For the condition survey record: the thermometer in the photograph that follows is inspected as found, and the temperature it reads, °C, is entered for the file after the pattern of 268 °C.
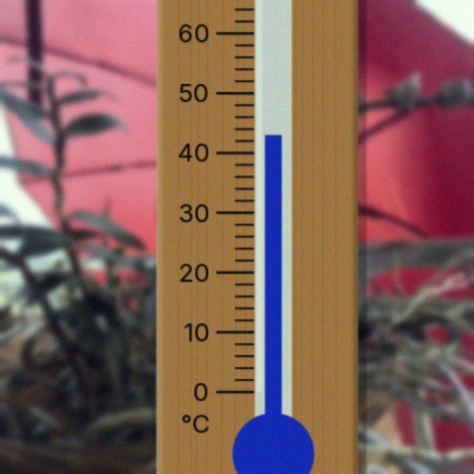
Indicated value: 43 °C
